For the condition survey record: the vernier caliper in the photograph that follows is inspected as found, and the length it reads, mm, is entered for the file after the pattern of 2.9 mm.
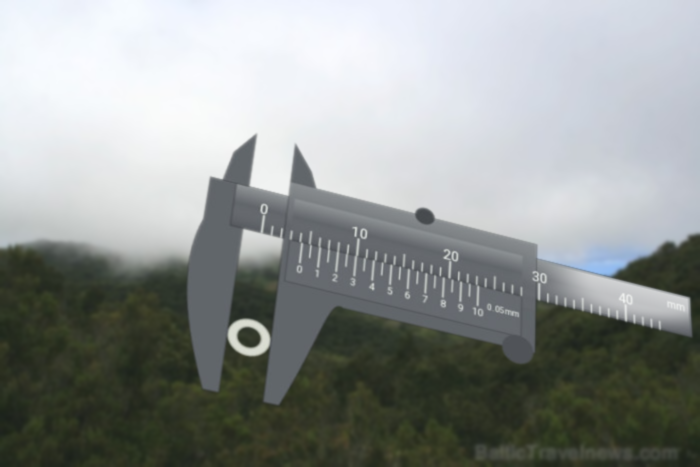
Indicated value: 4.2 mm
